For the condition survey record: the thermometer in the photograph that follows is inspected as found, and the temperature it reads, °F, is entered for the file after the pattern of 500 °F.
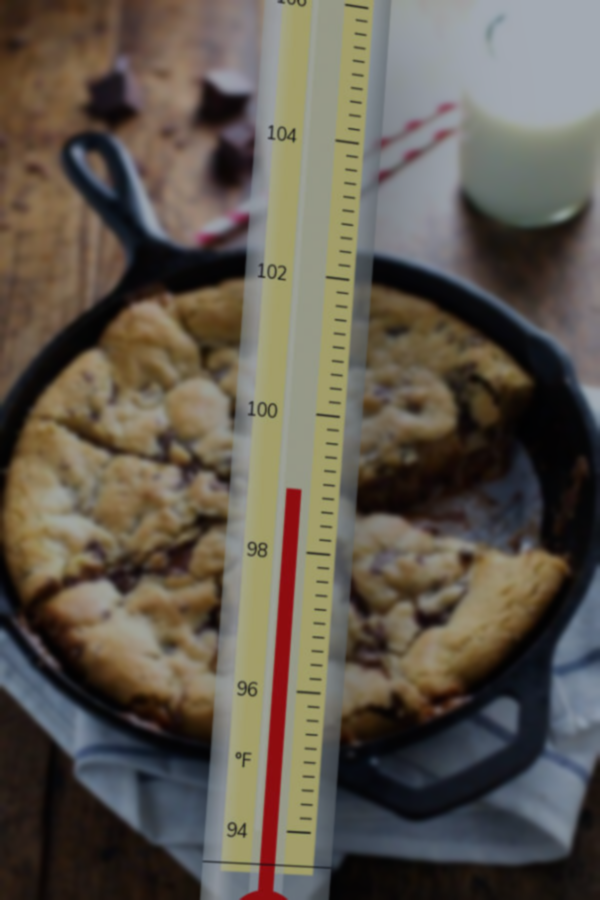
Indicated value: 98.9 °F
